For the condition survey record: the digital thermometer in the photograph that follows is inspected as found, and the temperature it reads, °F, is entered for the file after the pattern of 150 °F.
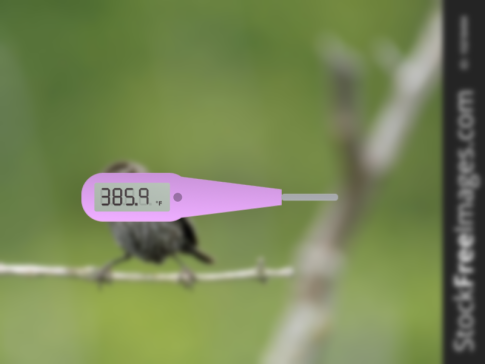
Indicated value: 385.9 °F
